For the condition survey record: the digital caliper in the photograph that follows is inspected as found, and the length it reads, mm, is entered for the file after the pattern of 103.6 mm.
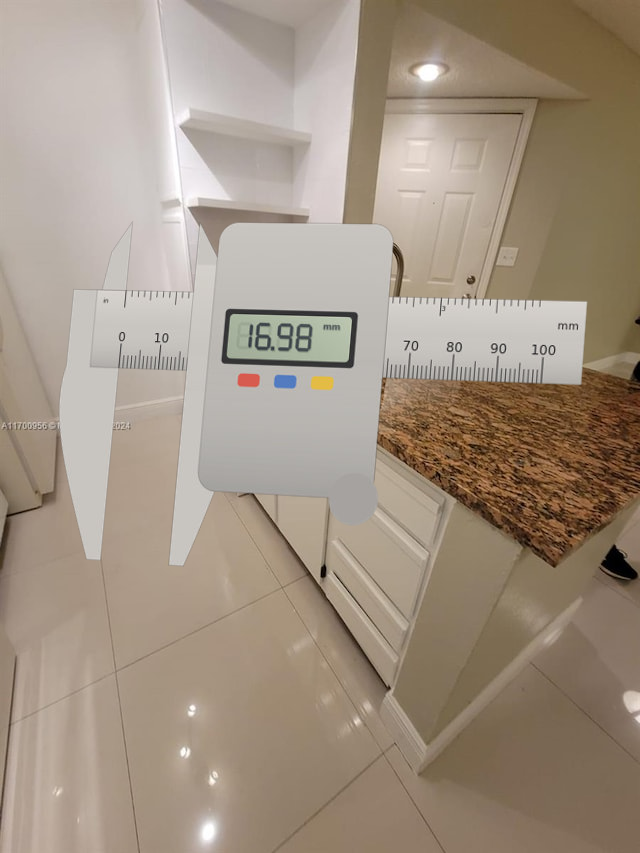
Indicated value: 16.98 mm
